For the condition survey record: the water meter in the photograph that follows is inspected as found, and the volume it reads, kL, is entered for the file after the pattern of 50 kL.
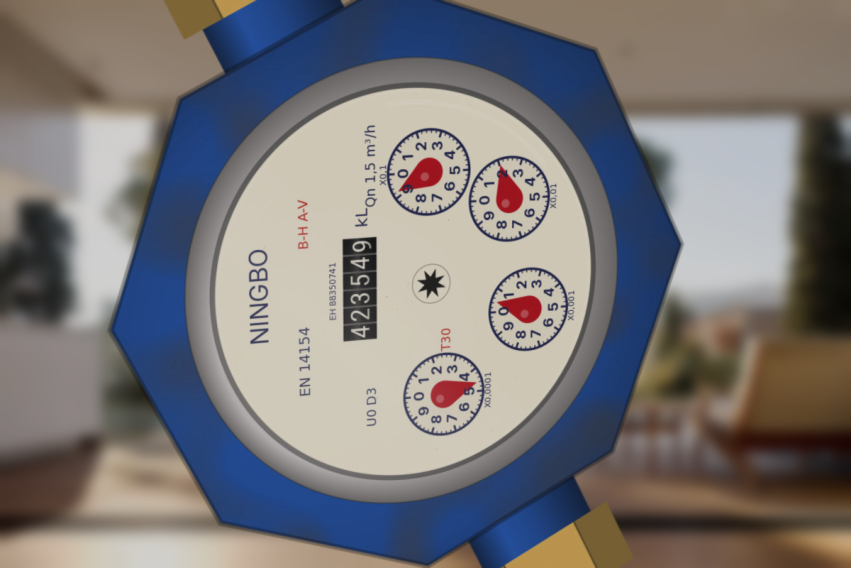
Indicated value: 423548.9204 kL
